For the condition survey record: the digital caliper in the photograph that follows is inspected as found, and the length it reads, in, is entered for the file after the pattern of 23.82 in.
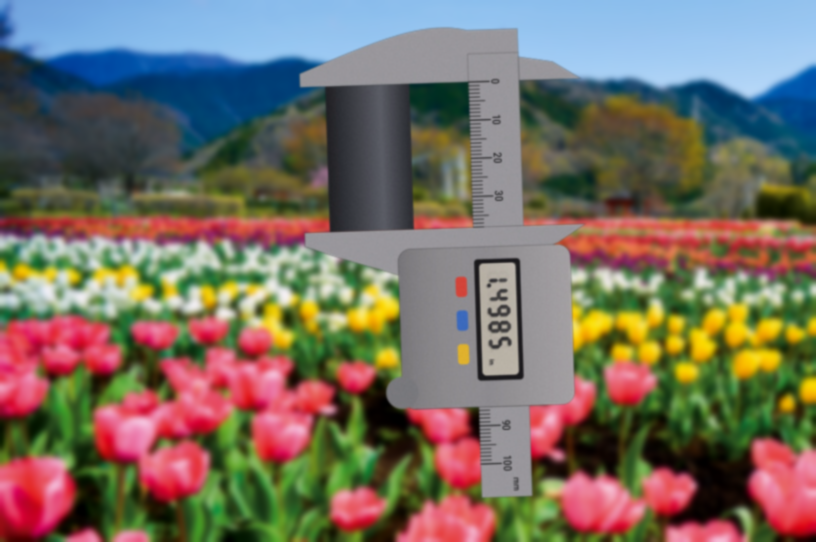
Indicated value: 1.4985 in
